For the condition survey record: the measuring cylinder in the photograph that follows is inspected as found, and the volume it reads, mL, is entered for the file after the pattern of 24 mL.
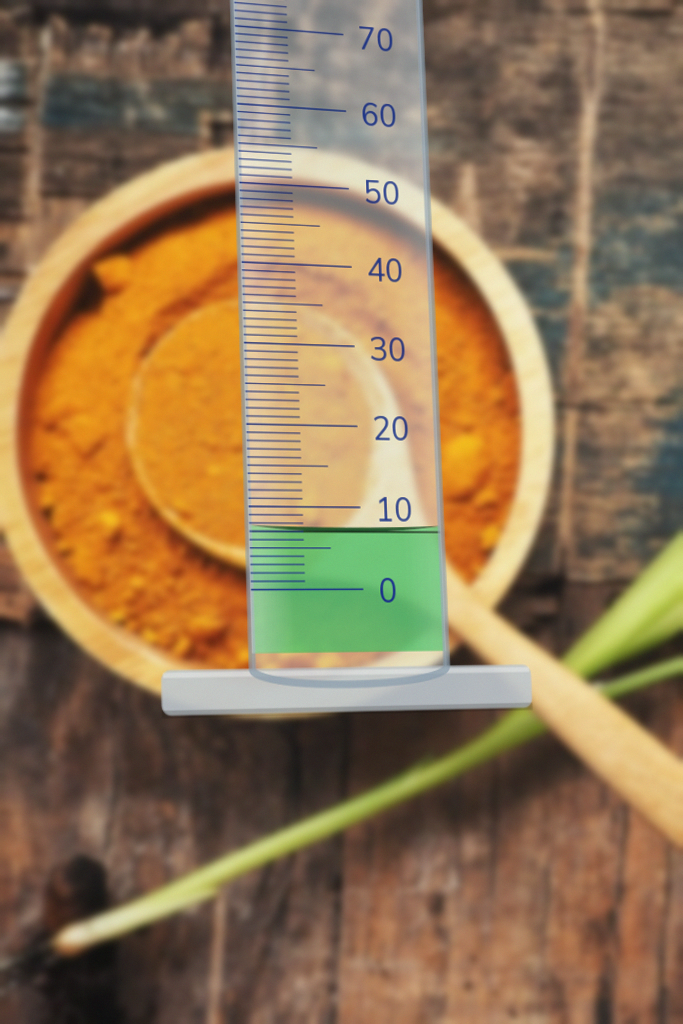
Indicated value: 7 mL
